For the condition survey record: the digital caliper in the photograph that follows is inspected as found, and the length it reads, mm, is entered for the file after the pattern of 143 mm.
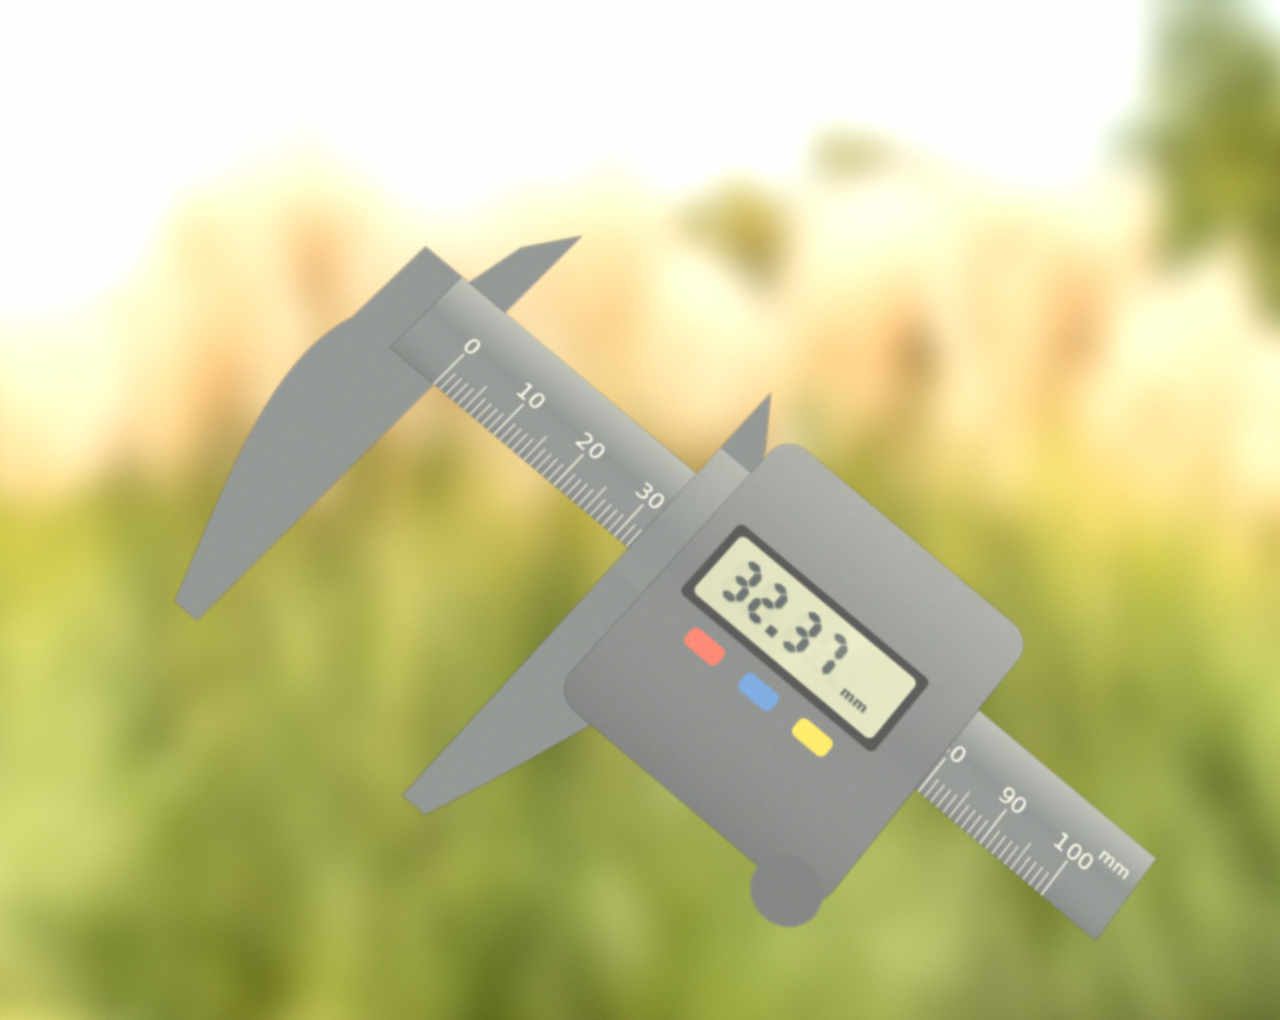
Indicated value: 32.37 mm
